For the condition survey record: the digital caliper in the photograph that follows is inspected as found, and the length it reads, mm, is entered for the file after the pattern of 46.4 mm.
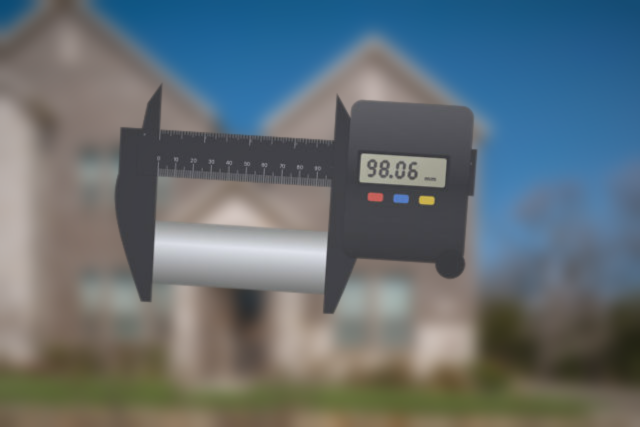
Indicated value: 98.06 mm
